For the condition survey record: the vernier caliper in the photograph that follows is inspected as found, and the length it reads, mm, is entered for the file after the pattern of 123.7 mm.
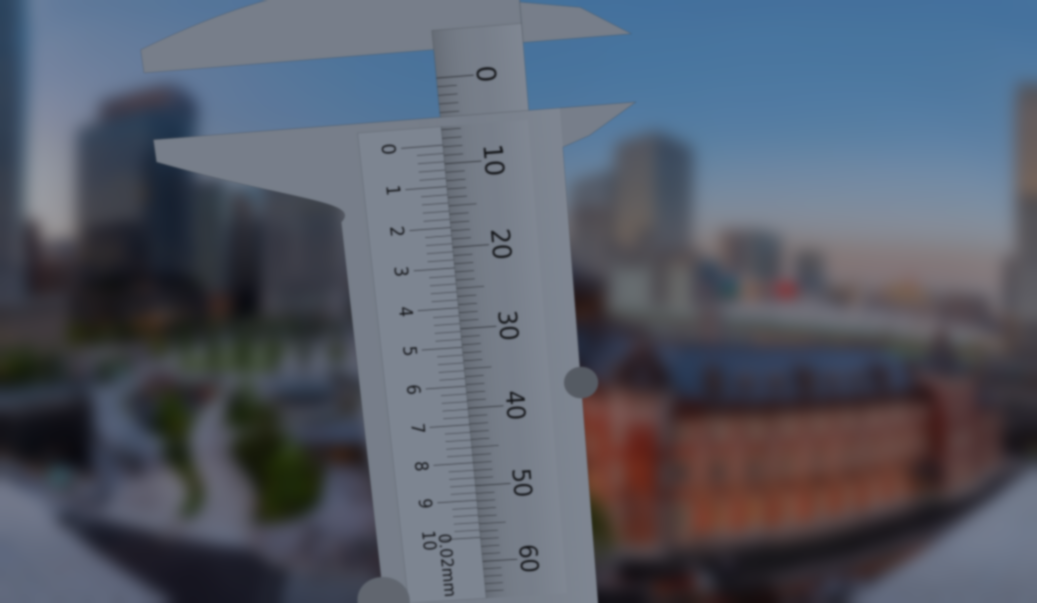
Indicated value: 7.8 mm
